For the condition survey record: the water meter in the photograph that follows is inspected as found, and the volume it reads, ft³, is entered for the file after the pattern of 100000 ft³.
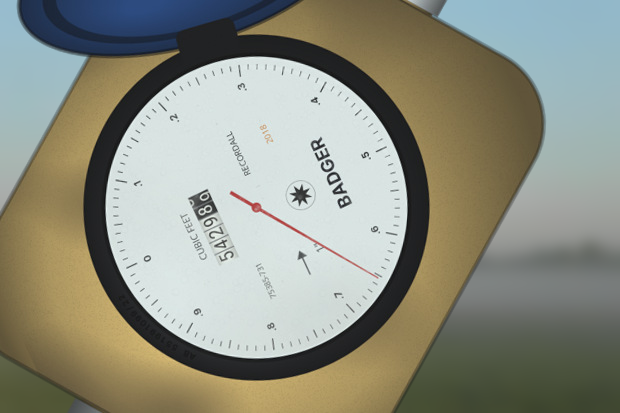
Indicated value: 542988.65 ft³
